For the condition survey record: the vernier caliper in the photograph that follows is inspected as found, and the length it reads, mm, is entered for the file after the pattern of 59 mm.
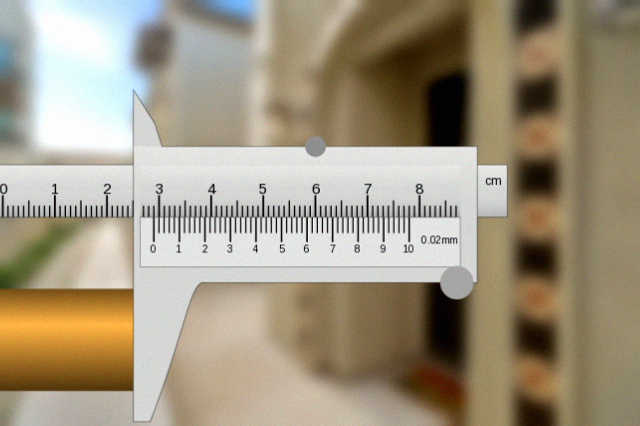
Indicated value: 29.0 mm
